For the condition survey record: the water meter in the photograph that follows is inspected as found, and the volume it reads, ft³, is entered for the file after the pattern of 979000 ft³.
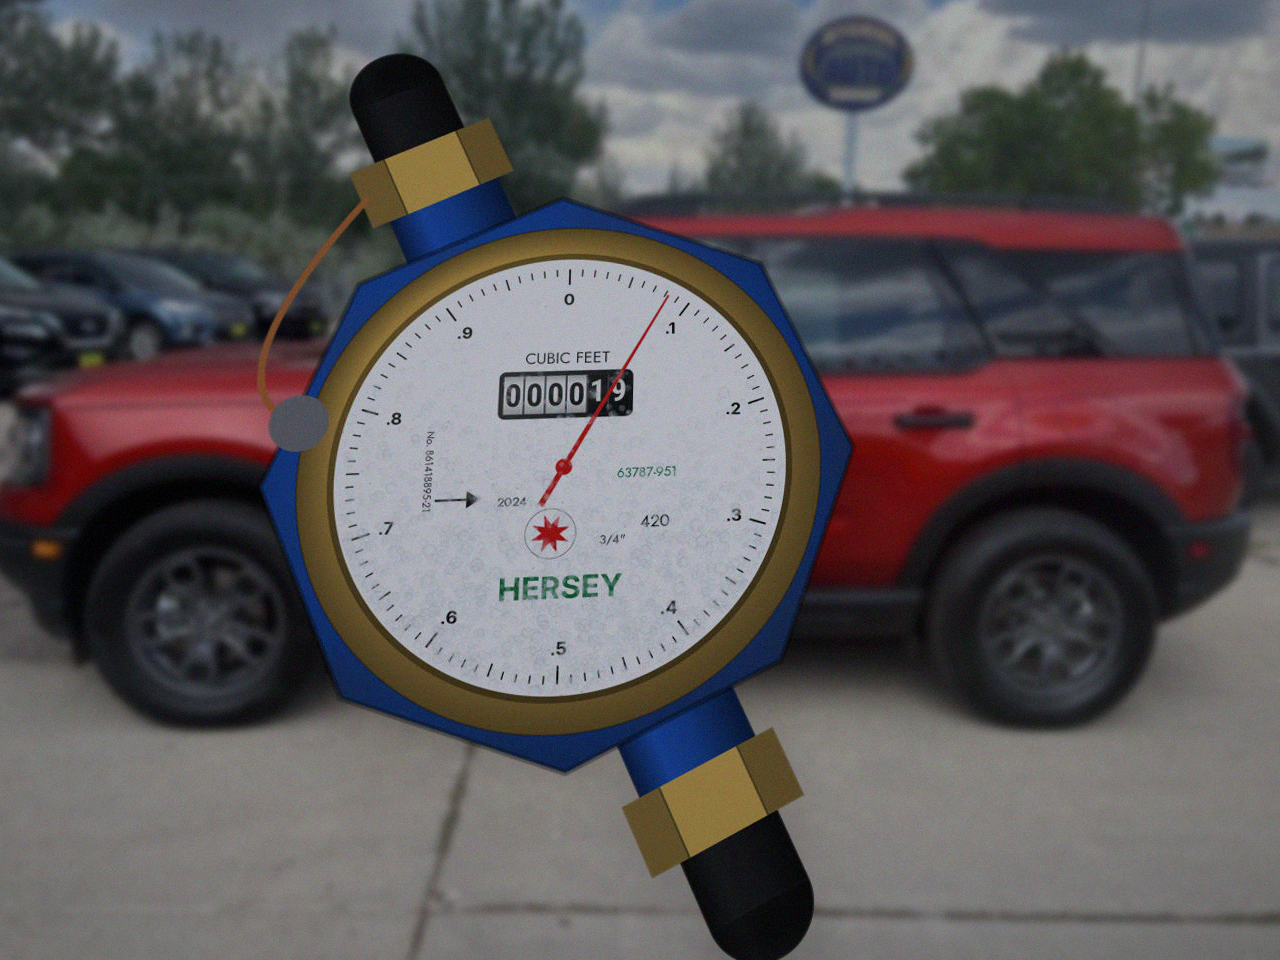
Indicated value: 19.08 ft³
